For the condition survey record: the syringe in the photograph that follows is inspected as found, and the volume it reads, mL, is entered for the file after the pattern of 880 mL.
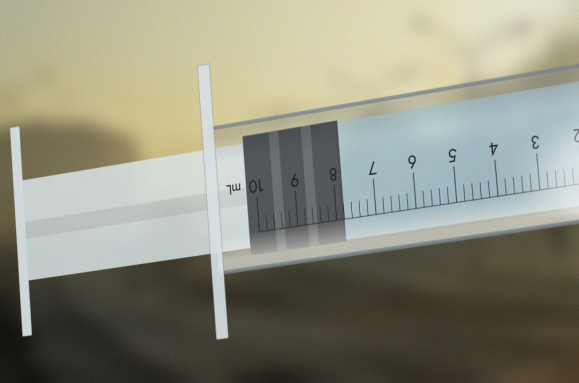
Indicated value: 7.8 mL
